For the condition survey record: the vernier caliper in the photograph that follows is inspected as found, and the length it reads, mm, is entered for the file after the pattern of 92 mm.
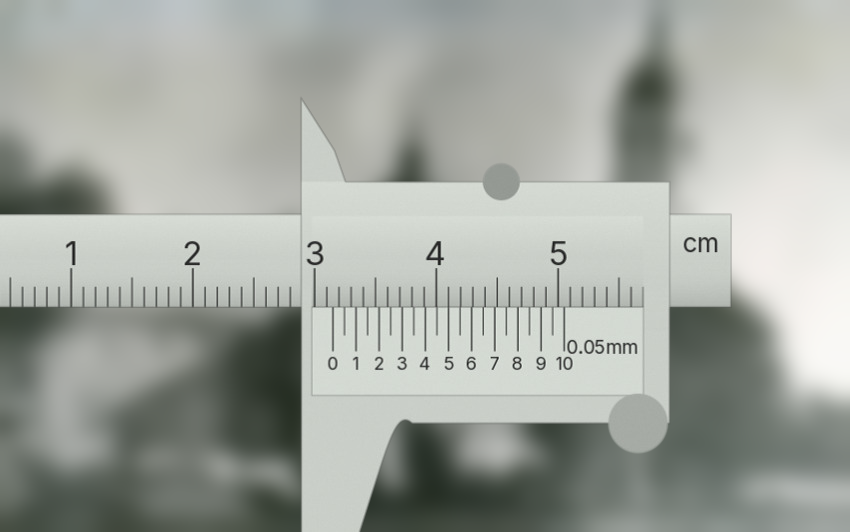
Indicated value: 31.5 mm
